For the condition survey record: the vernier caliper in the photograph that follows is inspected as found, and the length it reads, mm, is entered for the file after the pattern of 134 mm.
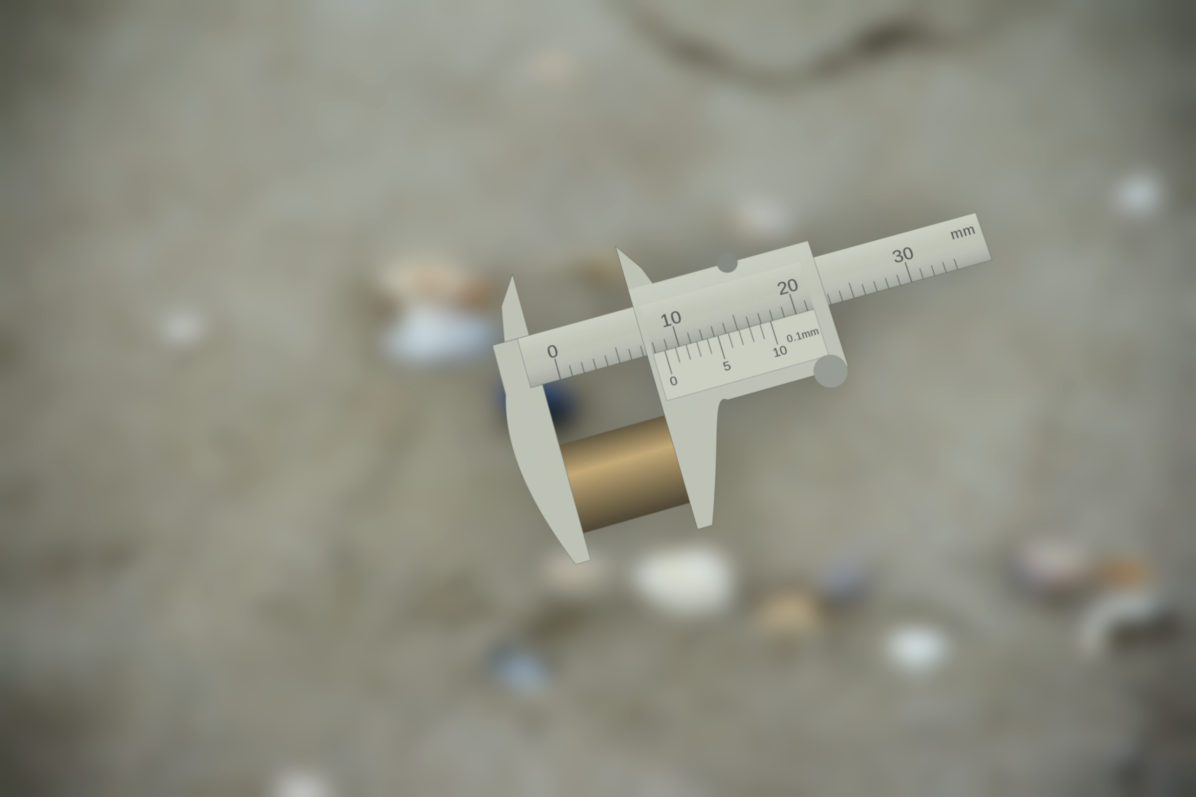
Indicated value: 8.8 mm
